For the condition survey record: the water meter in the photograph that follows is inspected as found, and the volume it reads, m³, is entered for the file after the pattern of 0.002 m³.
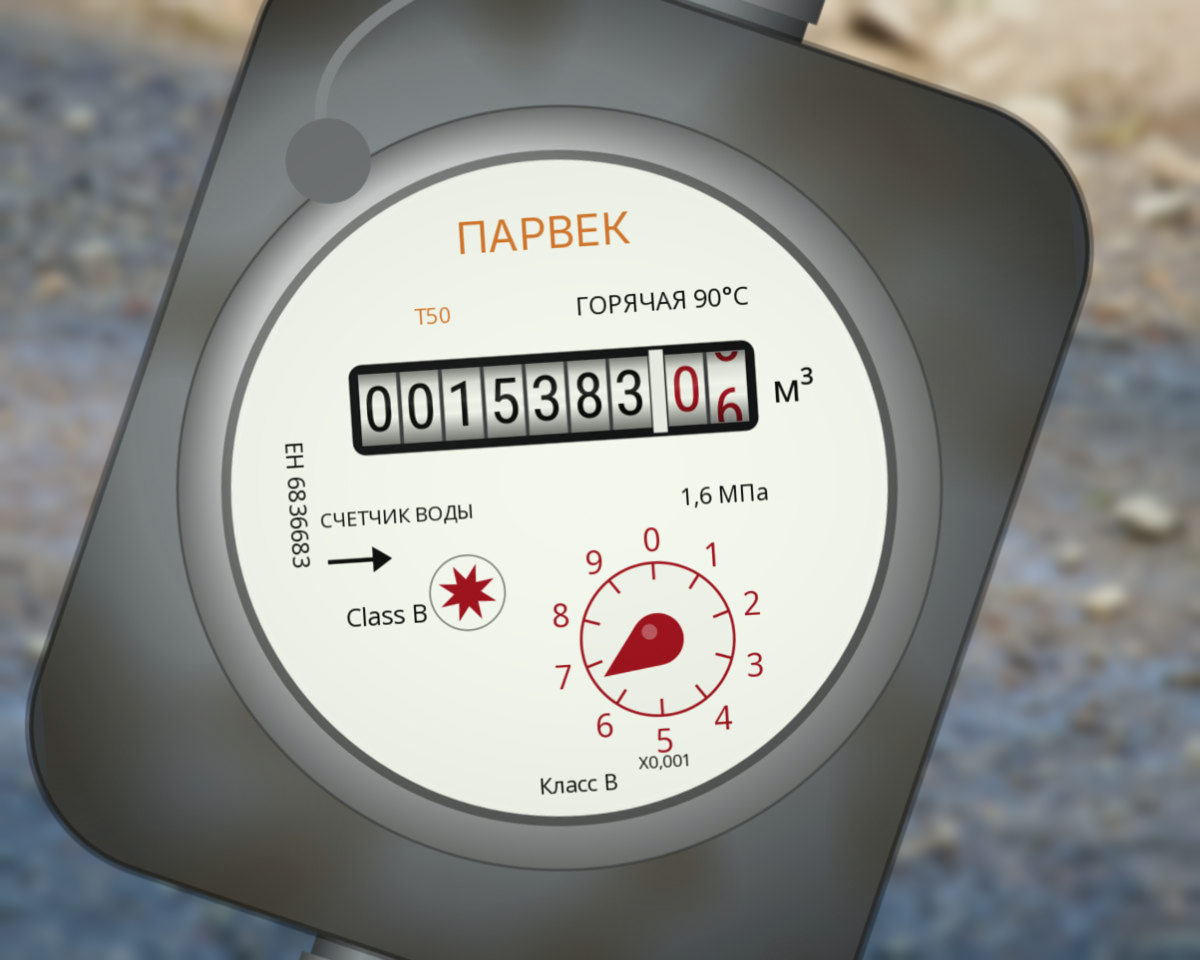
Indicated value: 15383.056 m³
